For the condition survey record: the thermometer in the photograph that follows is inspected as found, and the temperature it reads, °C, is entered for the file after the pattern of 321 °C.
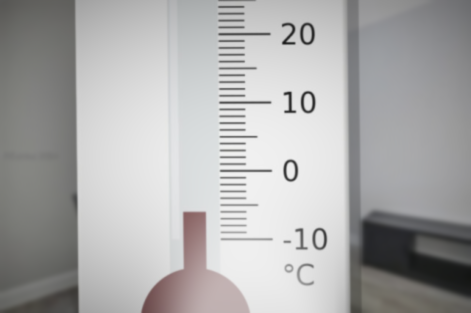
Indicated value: -6 °C
